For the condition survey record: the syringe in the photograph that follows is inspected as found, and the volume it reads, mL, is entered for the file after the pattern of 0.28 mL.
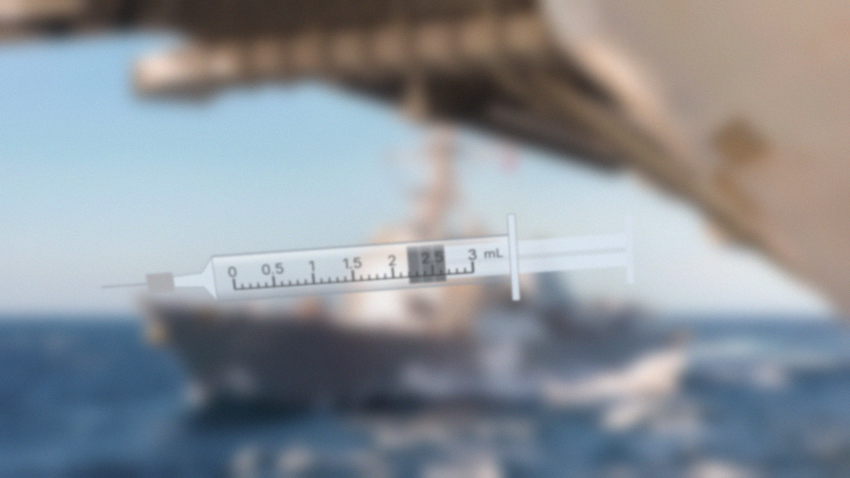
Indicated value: 2.2 mL
